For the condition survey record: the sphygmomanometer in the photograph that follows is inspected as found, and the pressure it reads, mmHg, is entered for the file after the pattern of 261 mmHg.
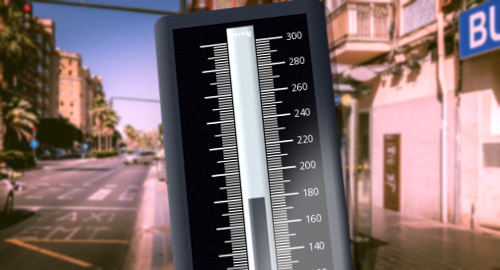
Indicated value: 180 mmHg
